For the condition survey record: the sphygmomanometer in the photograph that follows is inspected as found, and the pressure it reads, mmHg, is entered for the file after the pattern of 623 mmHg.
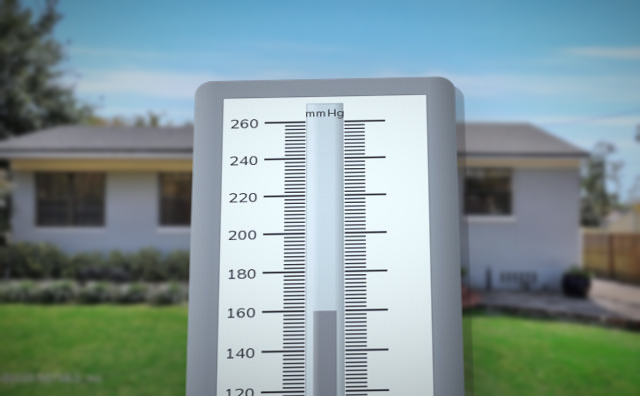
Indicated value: 160 mmHg
